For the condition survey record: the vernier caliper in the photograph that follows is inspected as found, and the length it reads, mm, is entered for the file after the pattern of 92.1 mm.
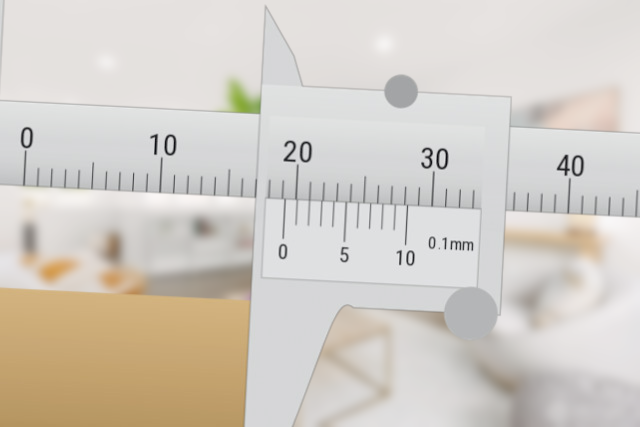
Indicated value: 19.2 mm
